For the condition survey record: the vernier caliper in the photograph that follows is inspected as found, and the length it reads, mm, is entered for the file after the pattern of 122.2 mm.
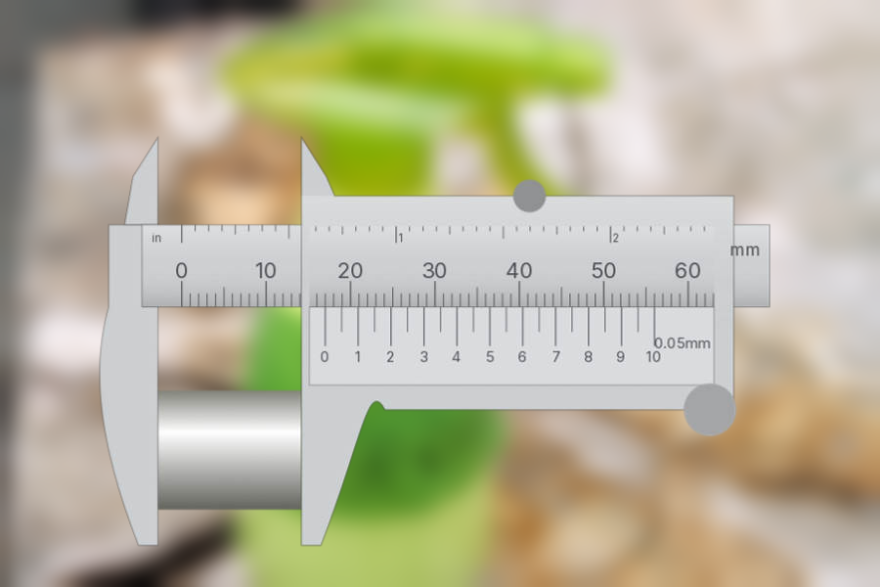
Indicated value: 17.0 mm
